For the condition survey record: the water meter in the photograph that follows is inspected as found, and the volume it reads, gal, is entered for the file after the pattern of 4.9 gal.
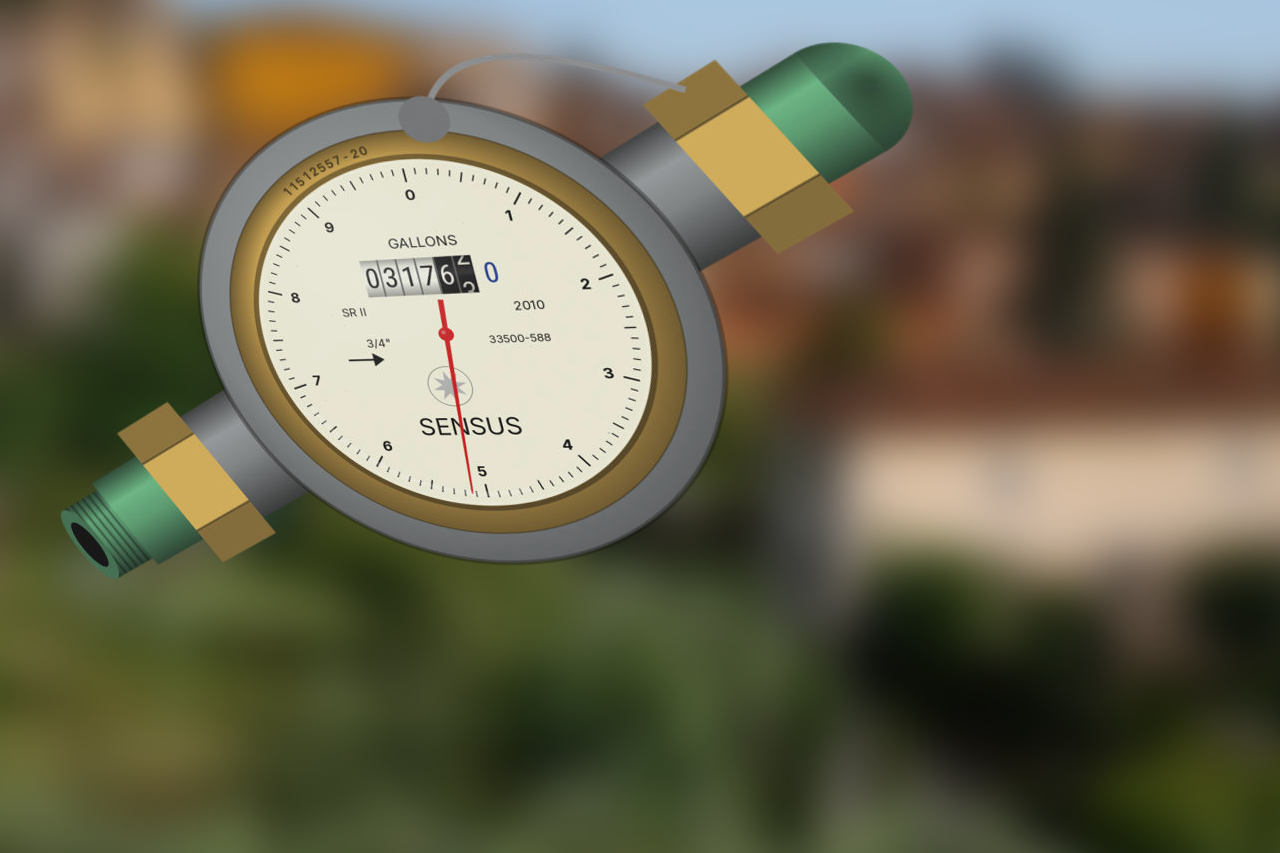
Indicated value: 317625.1 gal
